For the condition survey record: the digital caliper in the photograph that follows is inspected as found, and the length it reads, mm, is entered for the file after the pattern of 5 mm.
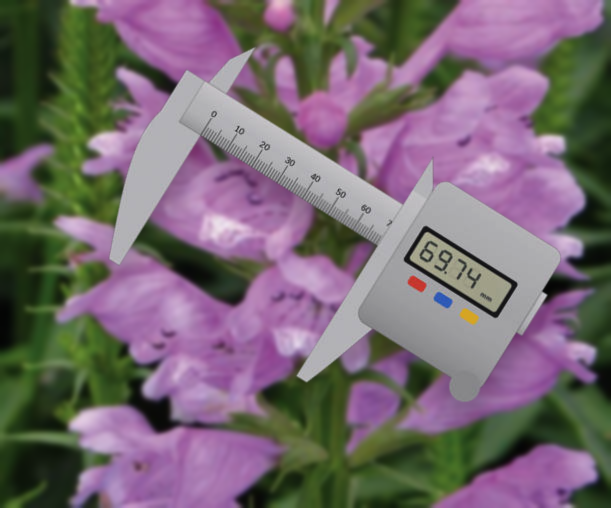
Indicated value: 69.74 mm
